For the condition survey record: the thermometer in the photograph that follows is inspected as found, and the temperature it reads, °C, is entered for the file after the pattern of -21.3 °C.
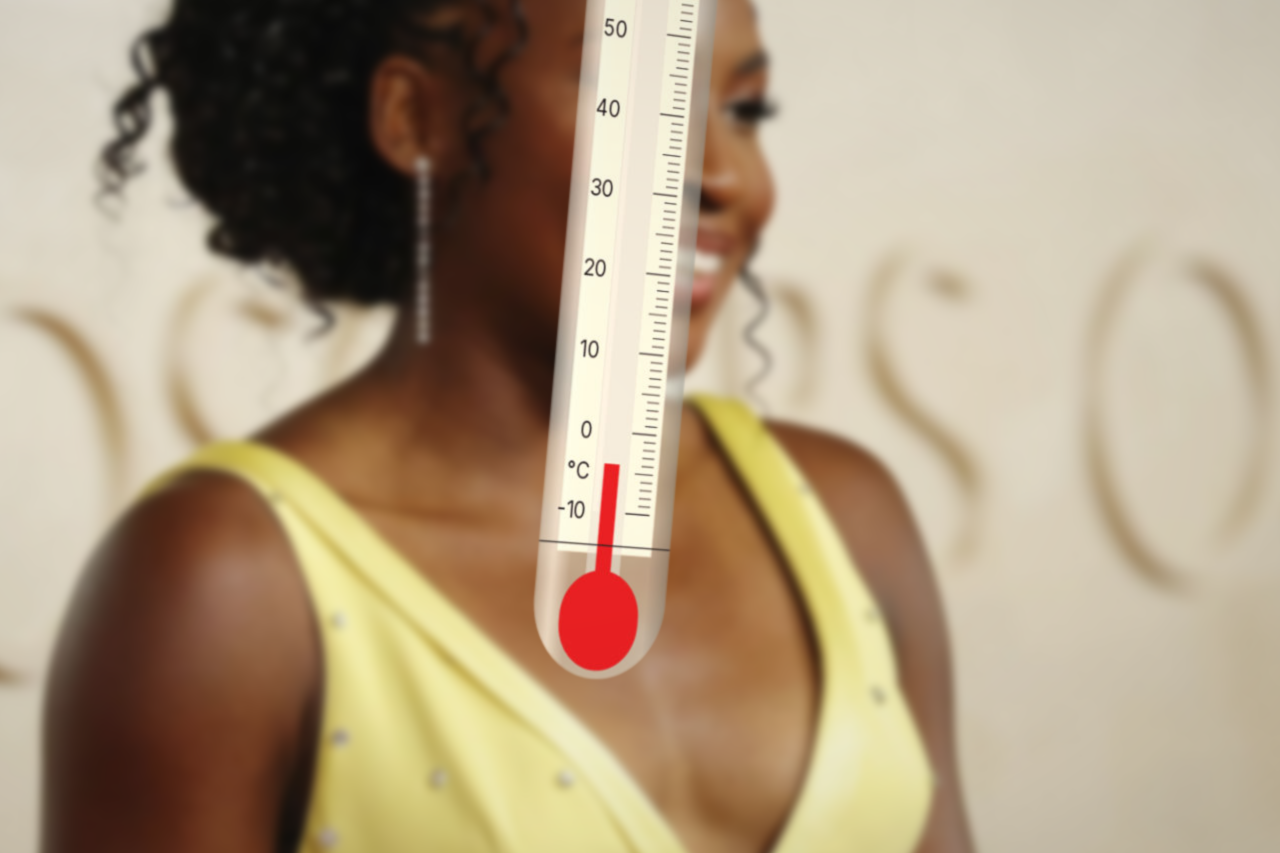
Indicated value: -4 °C
